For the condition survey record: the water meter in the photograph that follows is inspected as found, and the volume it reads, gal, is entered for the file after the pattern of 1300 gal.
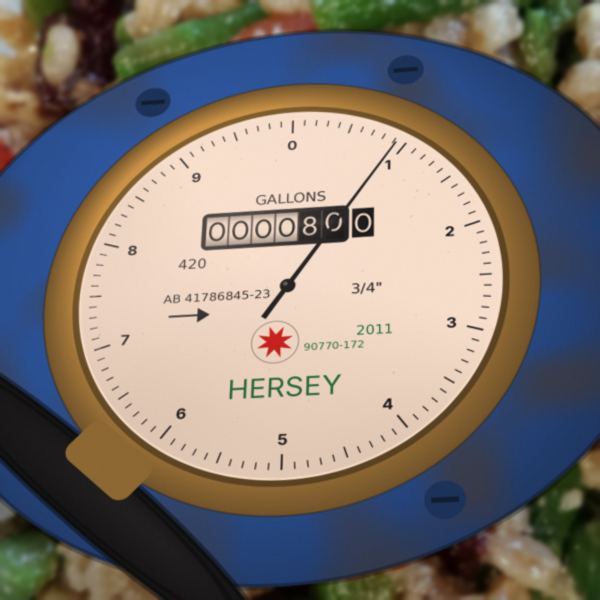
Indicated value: 800.9 gal
